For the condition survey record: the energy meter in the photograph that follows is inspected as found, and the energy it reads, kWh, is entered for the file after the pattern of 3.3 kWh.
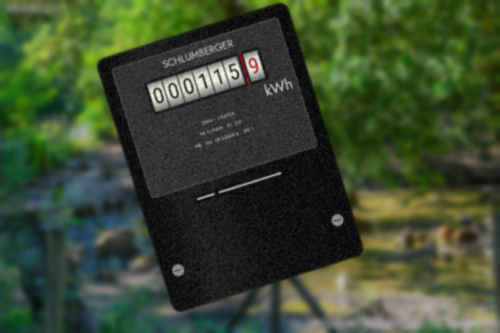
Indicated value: 115.9 kWh
